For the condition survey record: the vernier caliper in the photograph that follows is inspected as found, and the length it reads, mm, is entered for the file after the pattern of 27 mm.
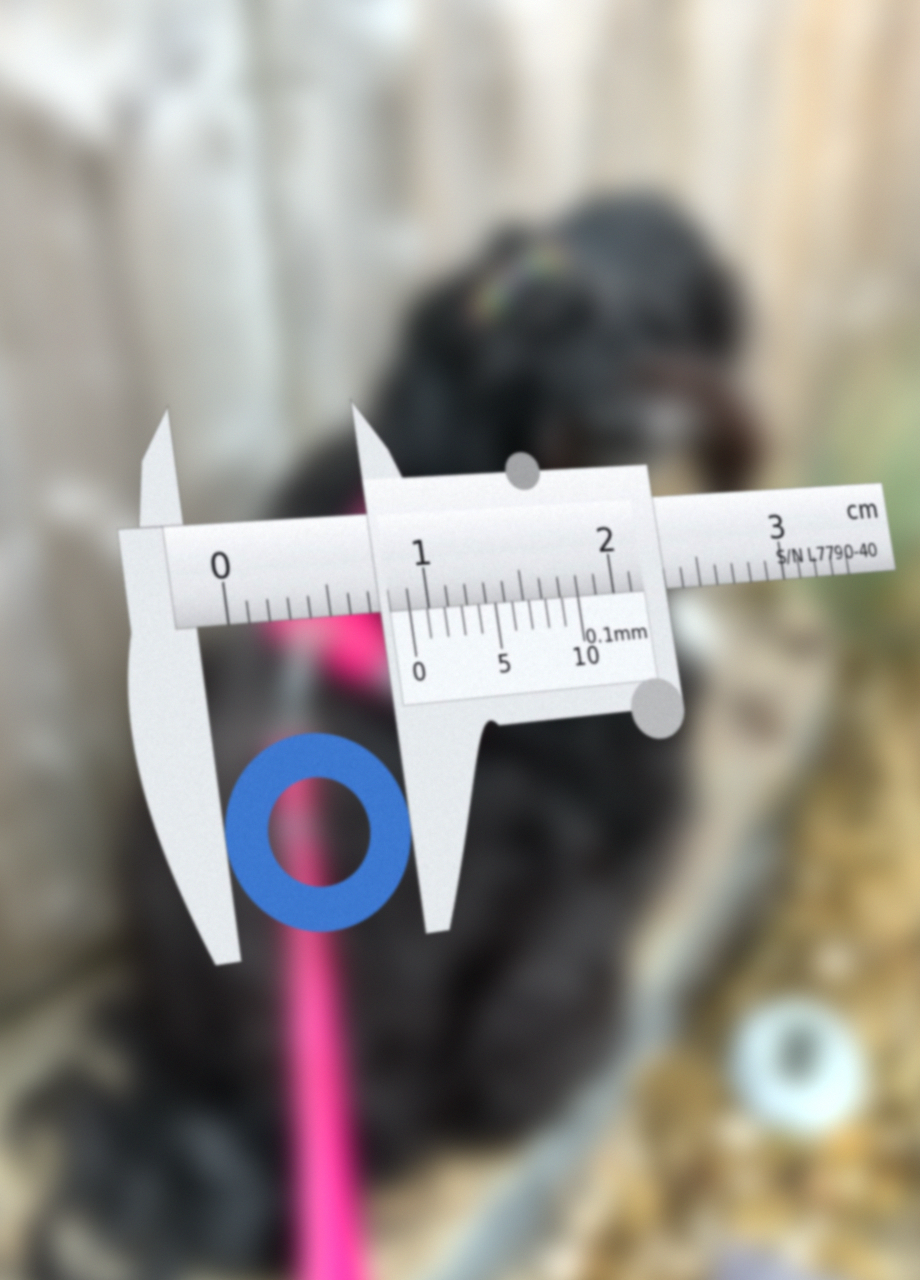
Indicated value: 9.0 mm
